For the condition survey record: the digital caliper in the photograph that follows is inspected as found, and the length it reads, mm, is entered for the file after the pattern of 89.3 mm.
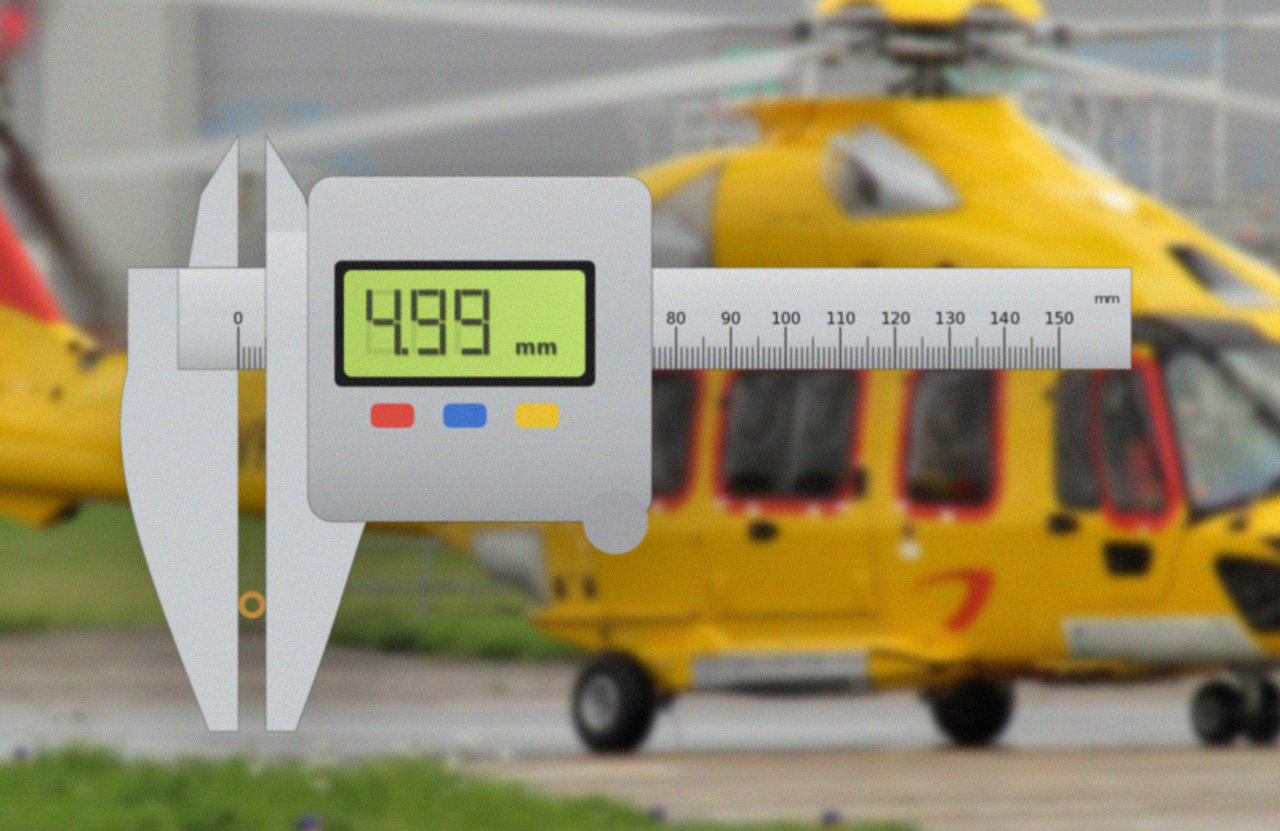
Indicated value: 4.99 mm
